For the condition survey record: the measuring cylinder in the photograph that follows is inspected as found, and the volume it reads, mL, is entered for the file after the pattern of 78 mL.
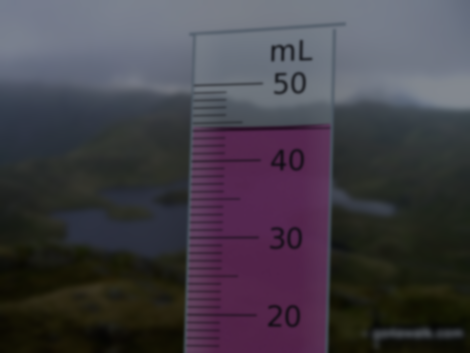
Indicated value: 44 mL
